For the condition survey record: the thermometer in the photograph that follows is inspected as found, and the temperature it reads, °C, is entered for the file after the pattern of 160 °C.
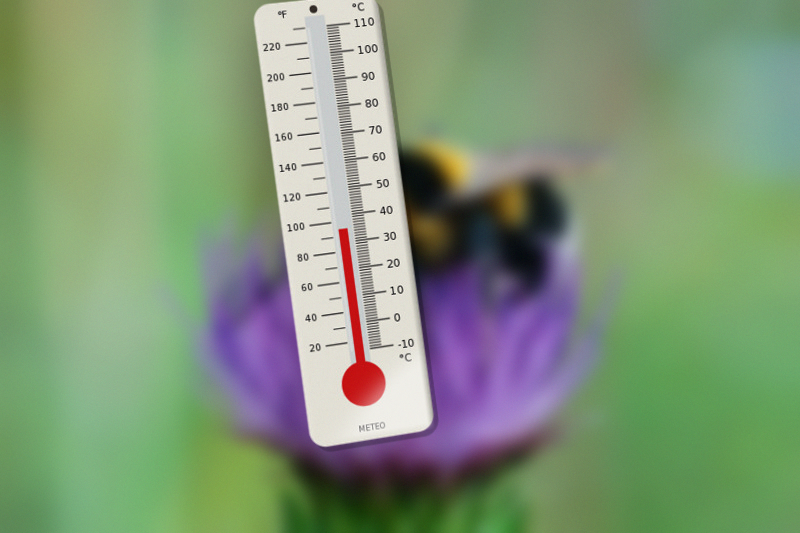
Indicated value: 35 °C
